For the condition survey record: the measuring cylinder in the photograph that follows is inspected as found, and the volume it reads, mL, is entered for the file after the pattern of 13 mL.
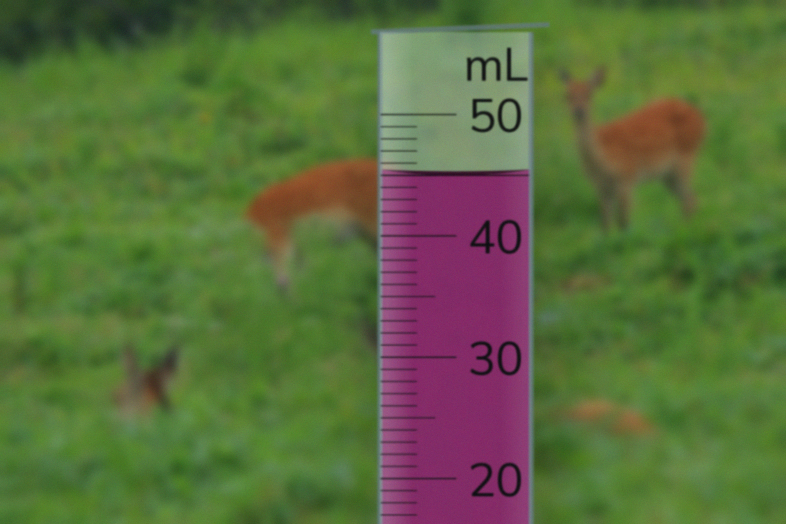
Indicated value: 45 mL
